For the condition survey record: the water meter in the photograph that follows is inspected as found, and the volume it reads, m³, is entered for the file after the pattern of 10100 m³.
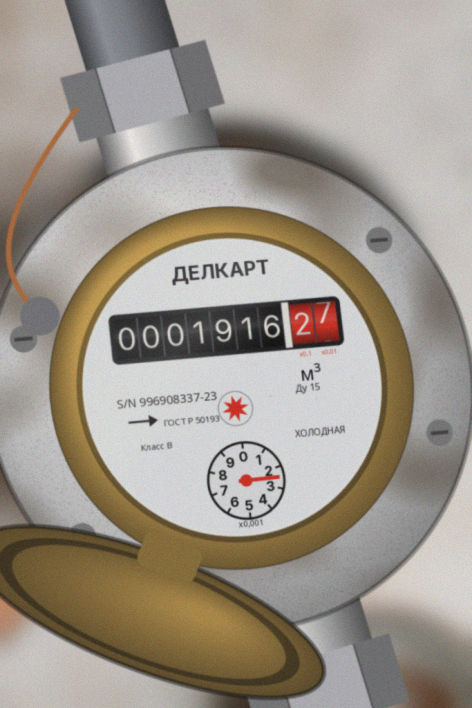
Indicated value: 1916.272 m³
